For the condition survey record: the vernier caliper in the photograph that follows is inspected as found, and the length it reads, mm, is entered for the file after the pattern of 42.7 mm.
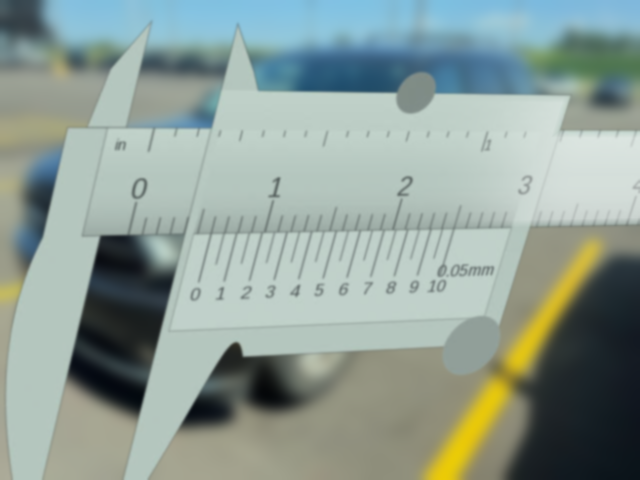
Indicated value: 6.0 mm
